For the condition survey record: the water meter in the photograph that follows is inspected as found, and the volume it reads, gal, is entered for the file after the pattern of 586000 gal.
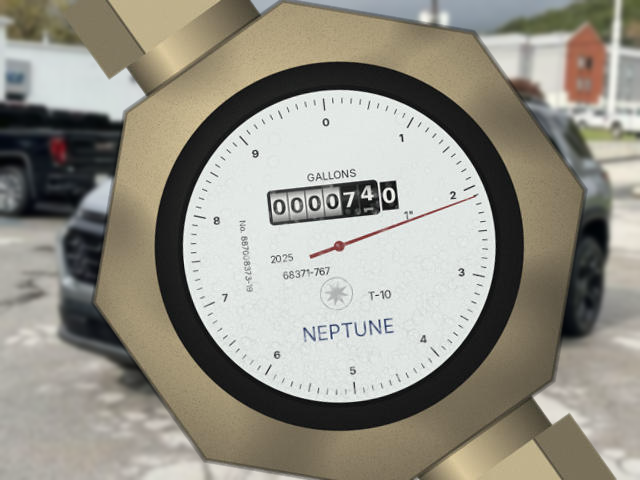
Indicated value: 742.1 gal
